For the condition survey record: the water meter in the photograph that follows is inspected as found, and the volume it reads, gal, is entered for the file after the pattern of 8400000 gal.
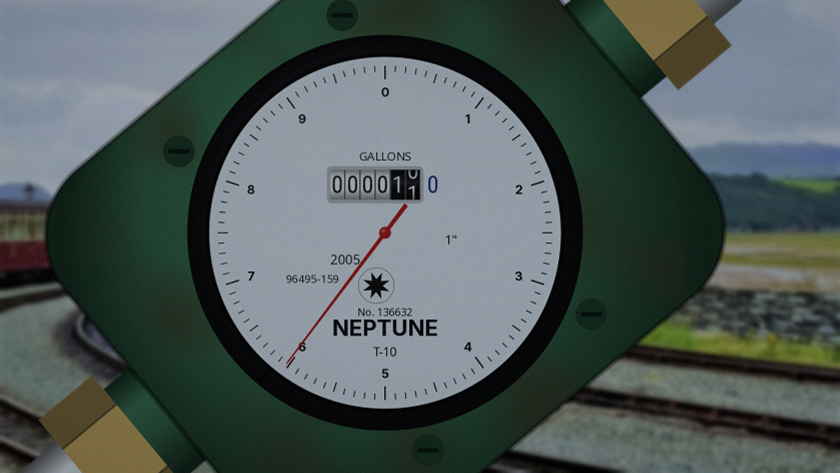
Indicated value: 106.0 gal
